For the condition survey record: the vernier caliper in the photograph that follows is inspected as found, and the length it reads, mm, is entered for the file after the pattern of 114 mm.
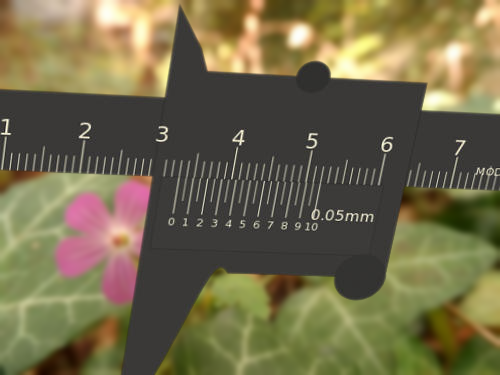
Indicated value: 33.0 mm
